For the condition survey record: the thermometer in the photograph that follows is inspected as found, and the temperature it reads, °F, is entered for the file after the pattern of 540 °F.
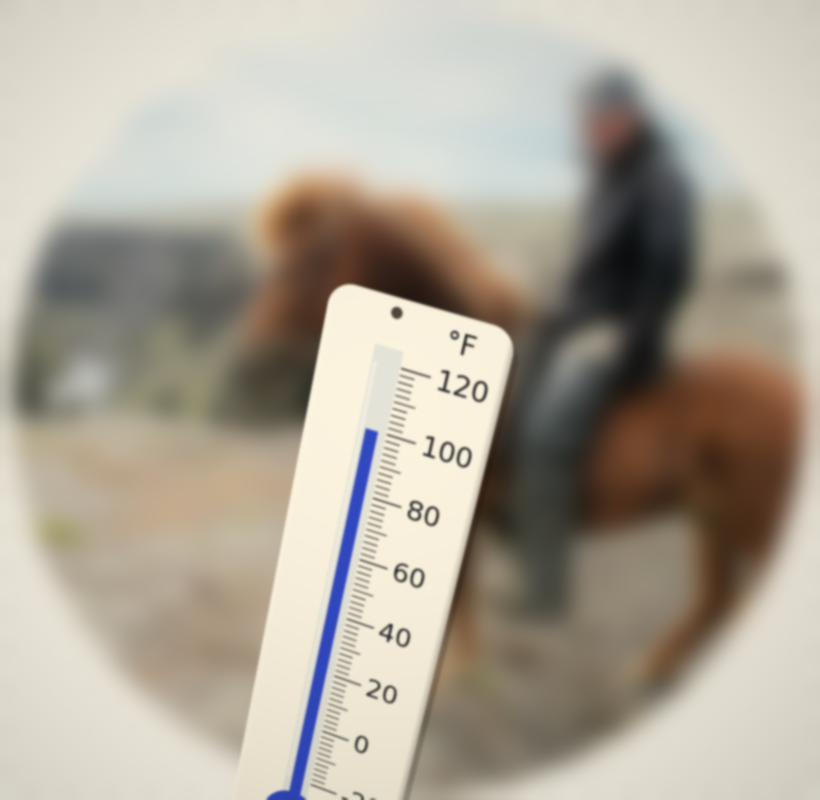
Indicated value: 100 °F
